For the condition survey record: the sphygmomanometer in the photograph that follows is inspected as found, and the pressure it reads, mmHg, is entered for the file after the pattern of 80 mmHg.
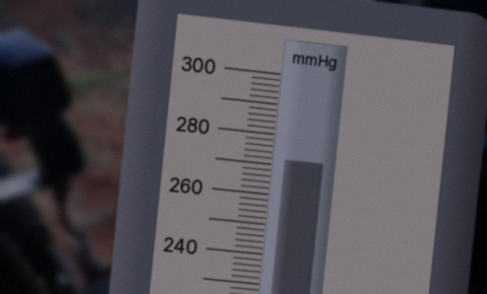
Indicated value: 272 mmHg
